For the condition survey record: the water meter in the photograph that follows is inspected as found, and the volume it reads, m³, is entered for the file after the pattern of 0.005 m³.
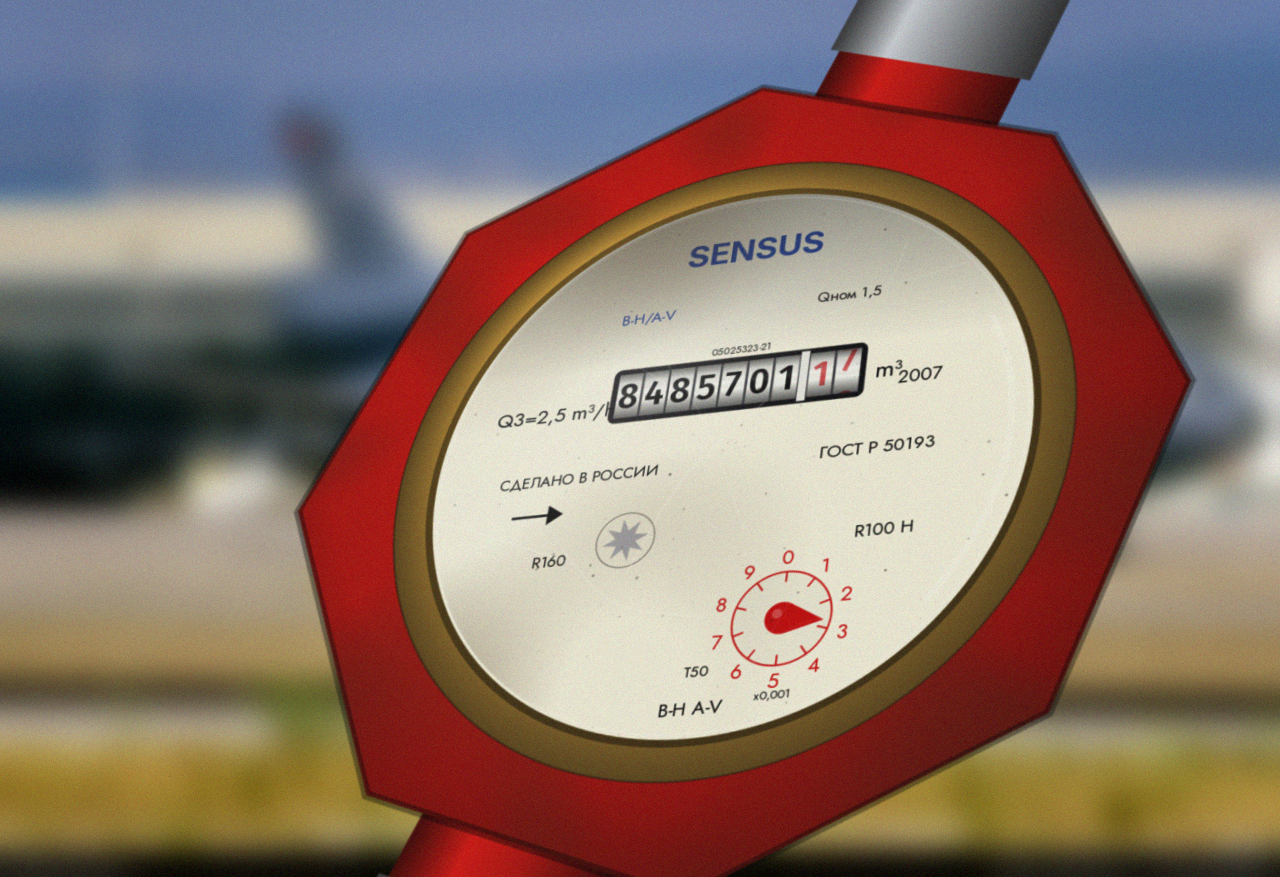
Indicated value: 8485701.172 m³
